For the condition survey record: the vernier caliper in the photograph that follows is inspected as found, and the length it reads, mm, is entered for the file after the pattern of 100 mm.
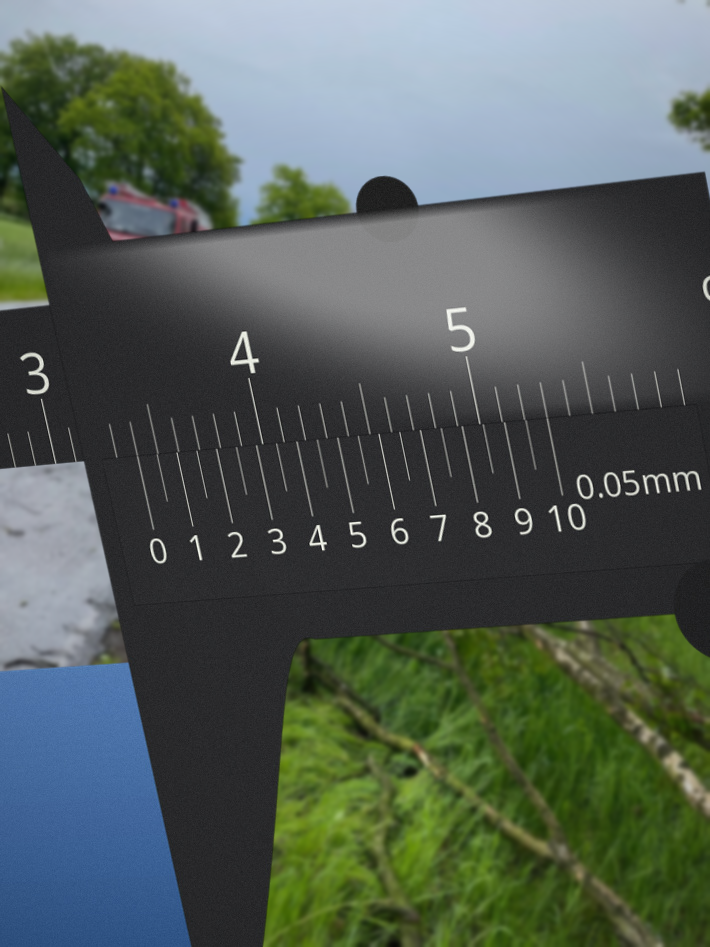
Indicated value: 34.0 mm
